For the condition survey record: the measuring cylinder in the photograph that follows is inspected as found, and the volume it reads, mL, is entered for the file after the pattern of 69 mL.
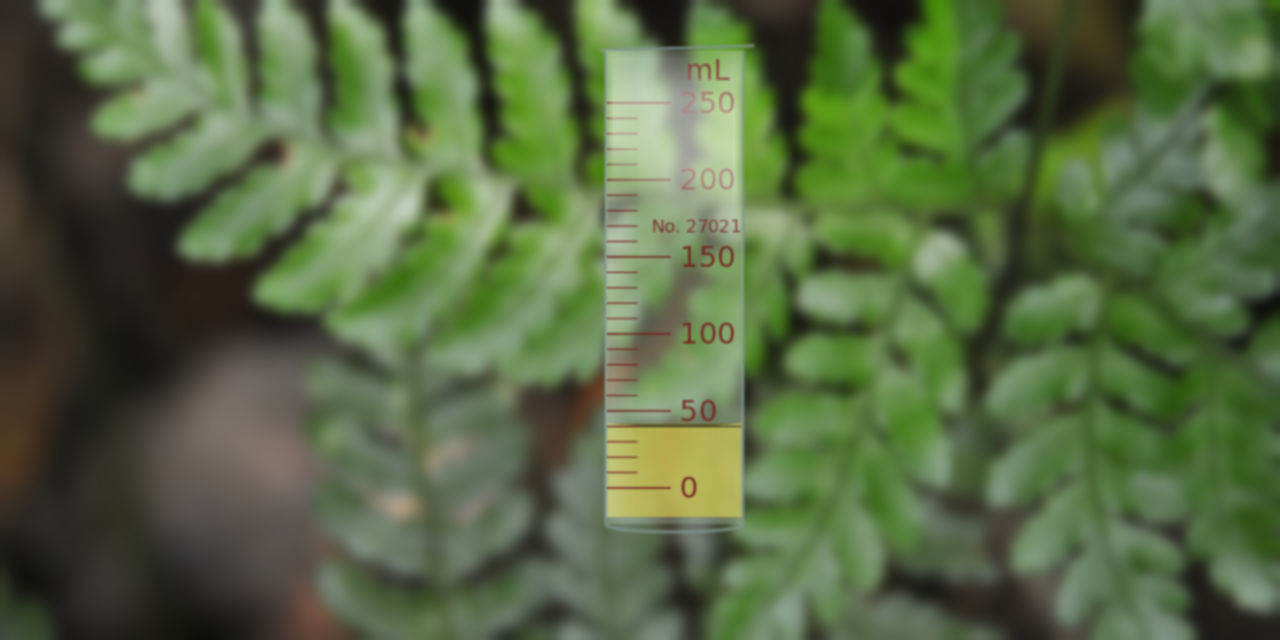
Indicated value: 40 mL
